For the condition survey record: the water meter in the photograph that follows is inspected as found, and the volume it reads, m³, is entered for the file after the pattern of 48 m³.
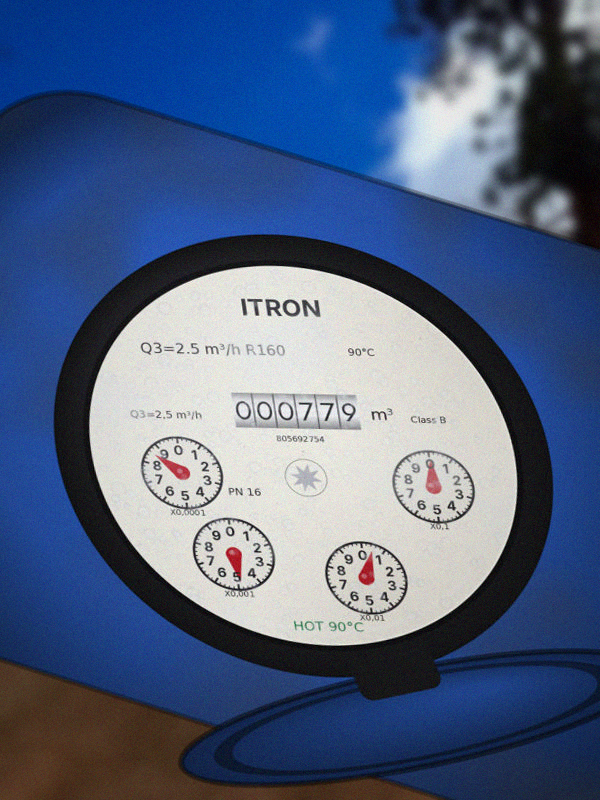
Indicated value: 779.0048 m³
